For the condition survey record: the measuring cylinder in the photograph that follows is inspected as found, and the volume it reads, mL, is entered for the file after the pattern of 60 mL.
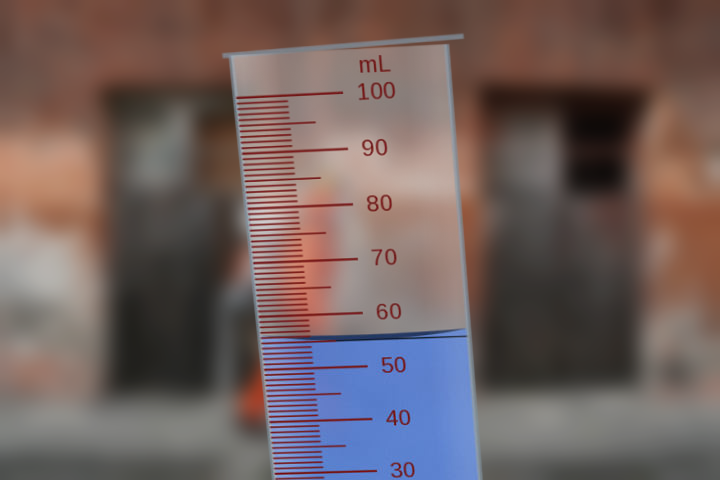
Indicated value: 55 mL
